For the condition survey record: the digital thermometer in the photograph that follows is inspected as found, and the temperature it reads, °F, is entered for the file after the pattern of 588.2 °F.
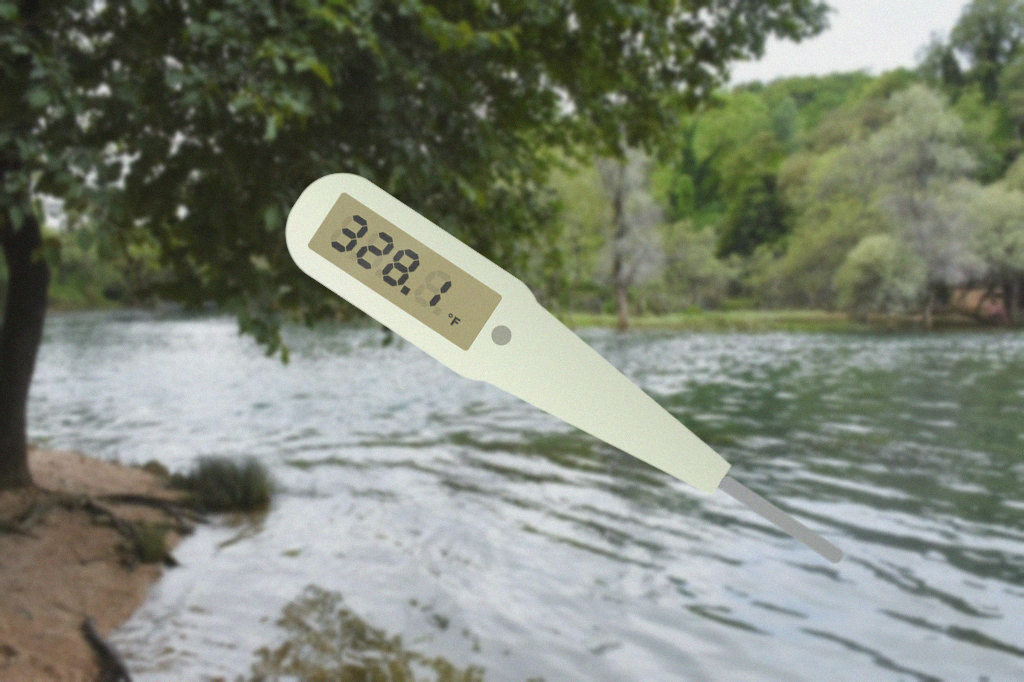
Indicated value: 328.1 °F
